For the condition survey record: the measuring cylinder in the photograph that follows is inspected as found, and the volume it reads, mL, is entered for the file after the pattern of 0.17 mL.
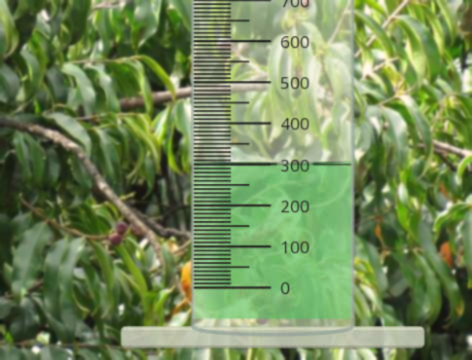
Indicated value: 300 mL
